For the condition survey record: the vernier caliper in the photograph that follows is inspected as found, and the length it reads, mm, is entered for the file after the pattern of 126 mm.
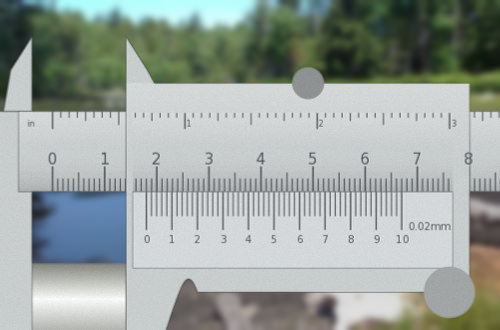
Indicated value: 18.0 mm
